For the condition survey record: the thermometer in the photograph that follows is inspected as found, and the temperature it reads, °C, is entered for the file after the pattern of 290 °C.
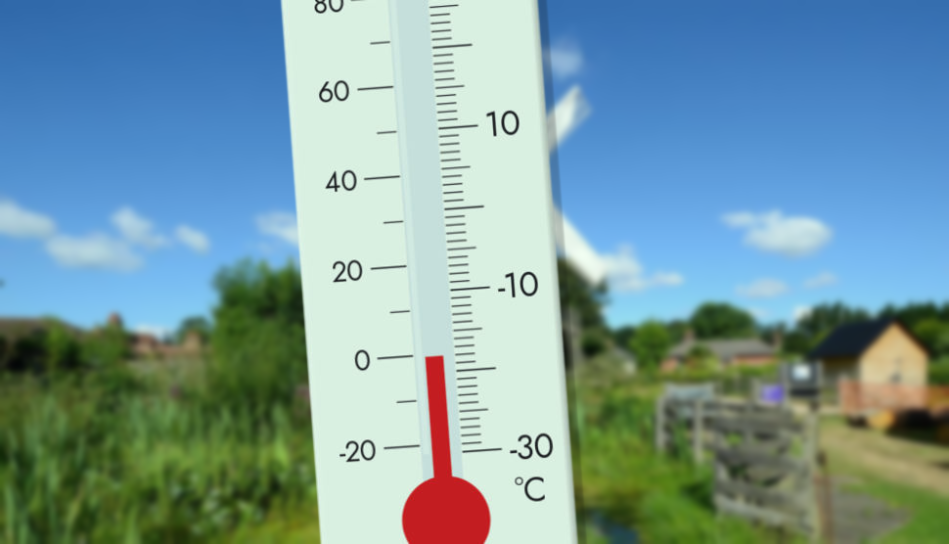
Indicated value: -18 °C
